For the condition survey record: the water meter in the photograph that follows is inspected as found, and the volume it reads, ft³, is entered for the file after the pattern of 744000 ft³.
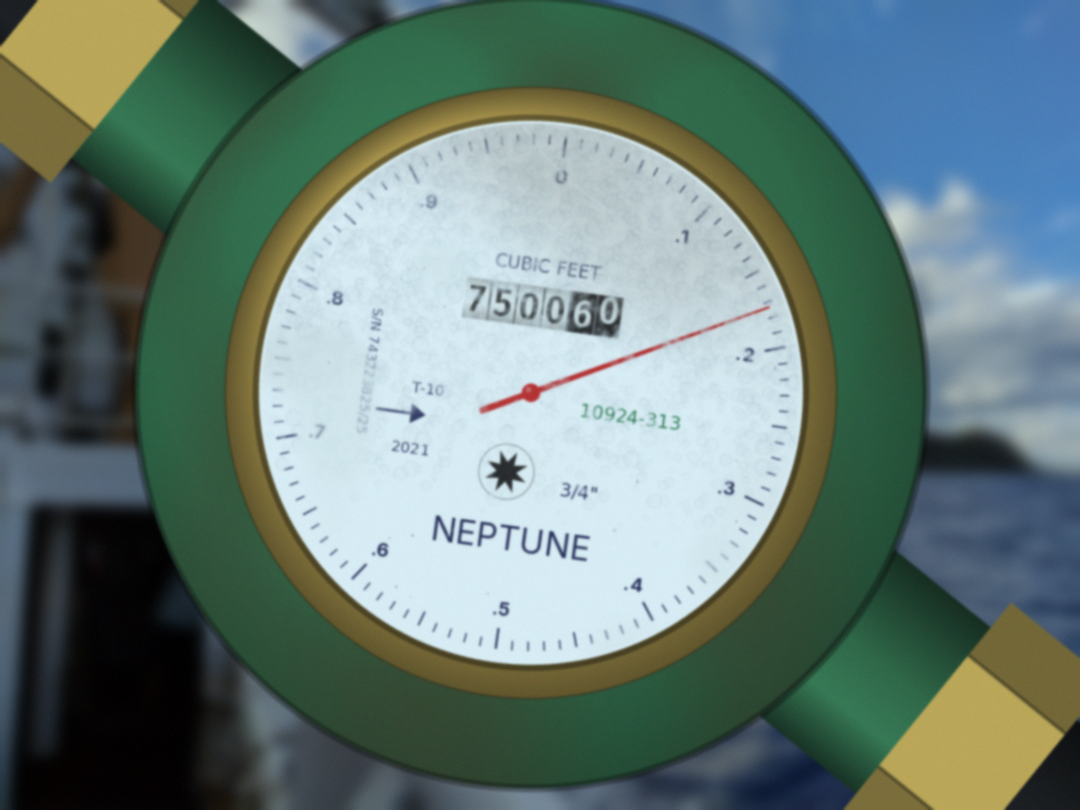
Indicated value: 750060.17 ft³
